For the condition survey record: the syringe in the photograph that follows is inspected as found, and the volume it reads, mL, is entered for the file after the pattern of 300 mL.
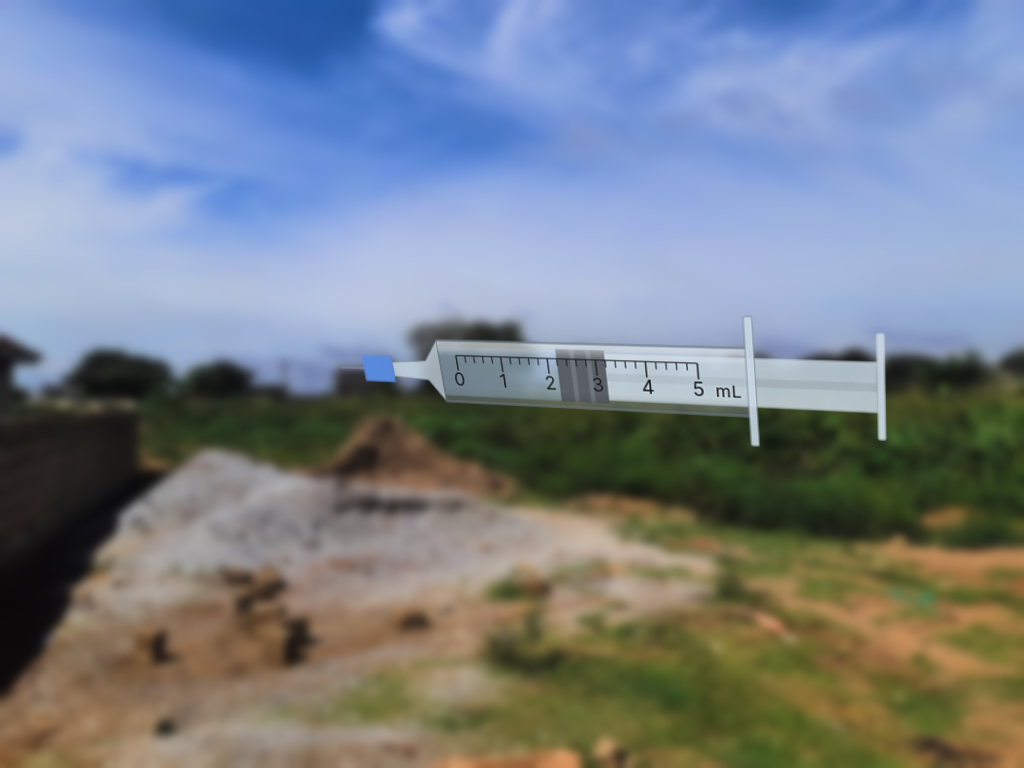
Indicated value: 2.2 mL
